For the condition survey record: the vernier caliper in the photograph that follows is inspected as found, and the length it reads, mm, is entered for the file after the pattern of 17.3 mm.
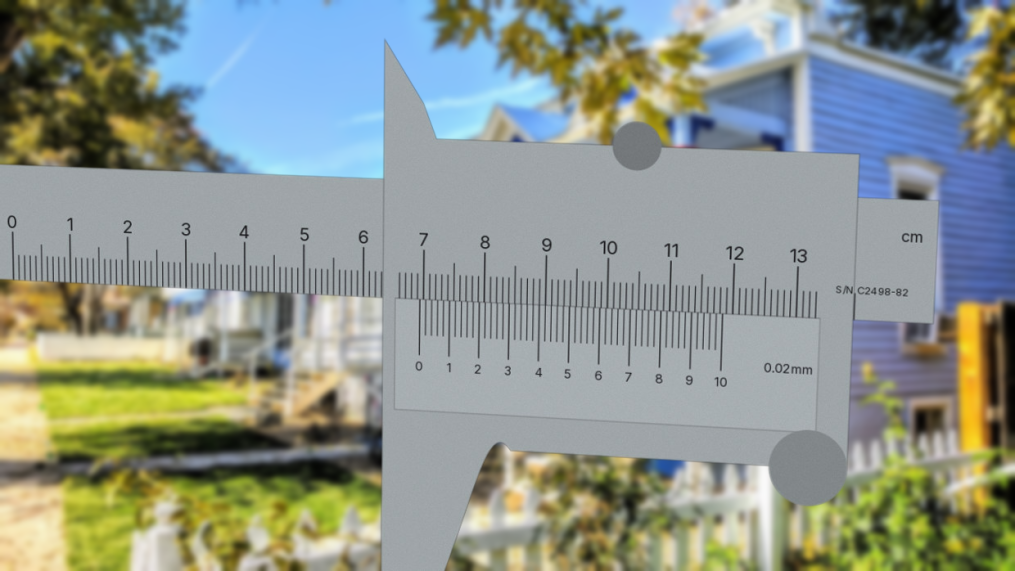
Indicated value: 69.4 mm
